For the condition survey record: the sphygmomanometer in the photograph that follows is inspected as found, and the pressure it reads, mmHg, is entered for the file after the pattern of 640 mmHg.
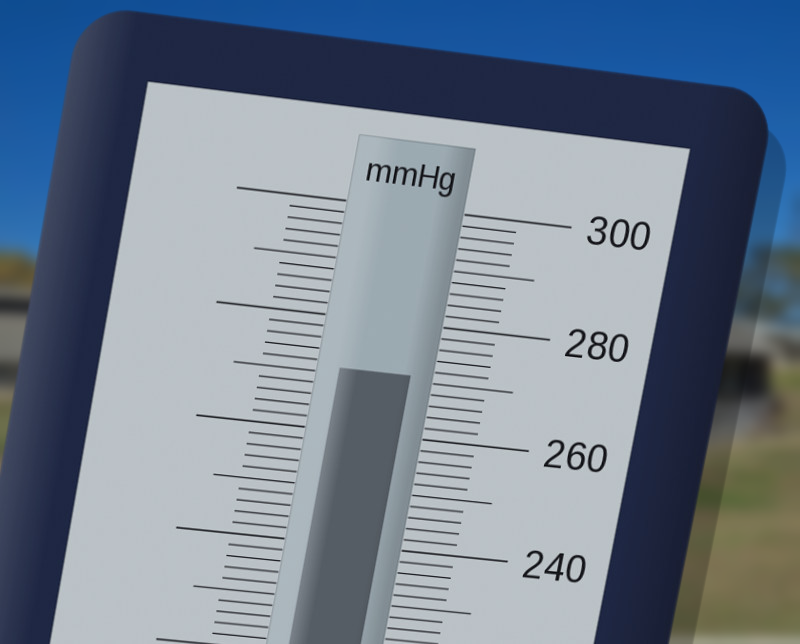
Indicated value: 271 mmHg
